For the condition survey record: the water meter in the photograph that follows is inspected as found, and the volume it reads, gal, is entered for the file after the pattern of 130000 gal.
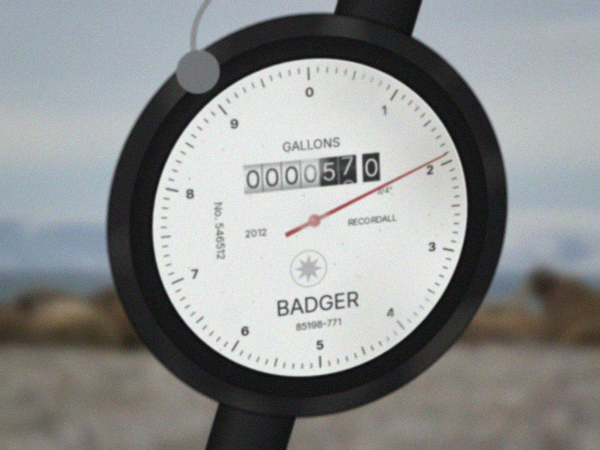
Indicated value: 571.9 gal
